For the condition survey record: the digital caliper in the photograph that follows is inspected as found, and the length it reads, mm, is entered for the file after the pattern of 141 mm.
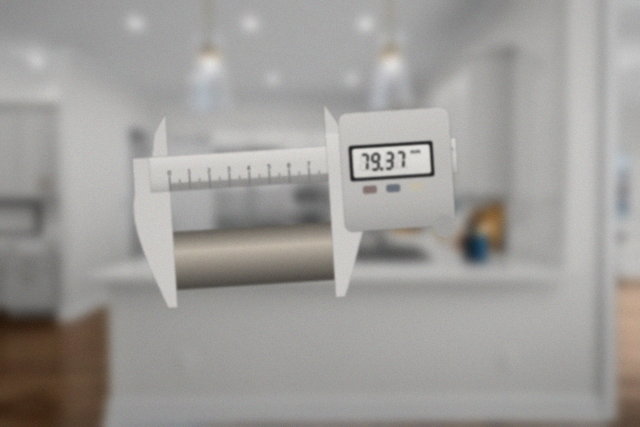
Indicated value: 79.37 mm
